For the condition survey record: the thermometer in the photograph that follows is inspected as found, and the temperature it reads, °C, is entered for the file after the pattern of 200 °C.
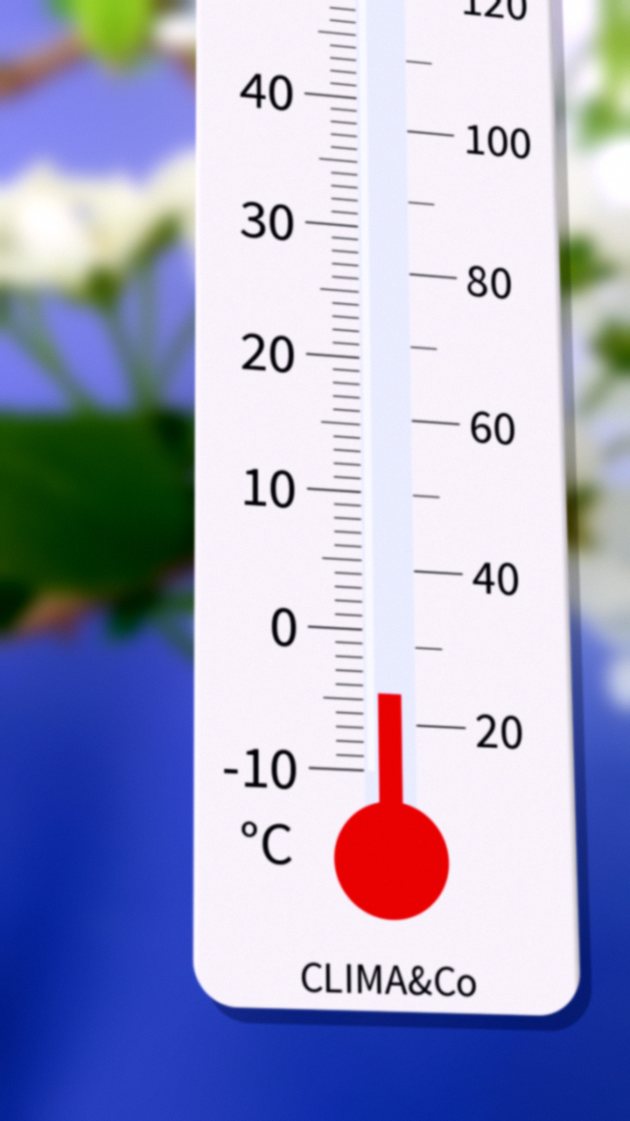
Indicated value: -4.5 °C
